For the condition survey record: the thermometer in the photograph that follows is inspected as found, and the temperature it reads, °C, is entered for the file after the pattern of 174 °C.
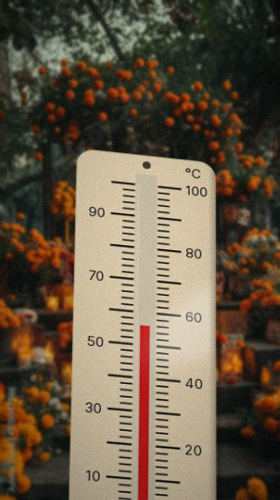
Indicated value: 56 °C
